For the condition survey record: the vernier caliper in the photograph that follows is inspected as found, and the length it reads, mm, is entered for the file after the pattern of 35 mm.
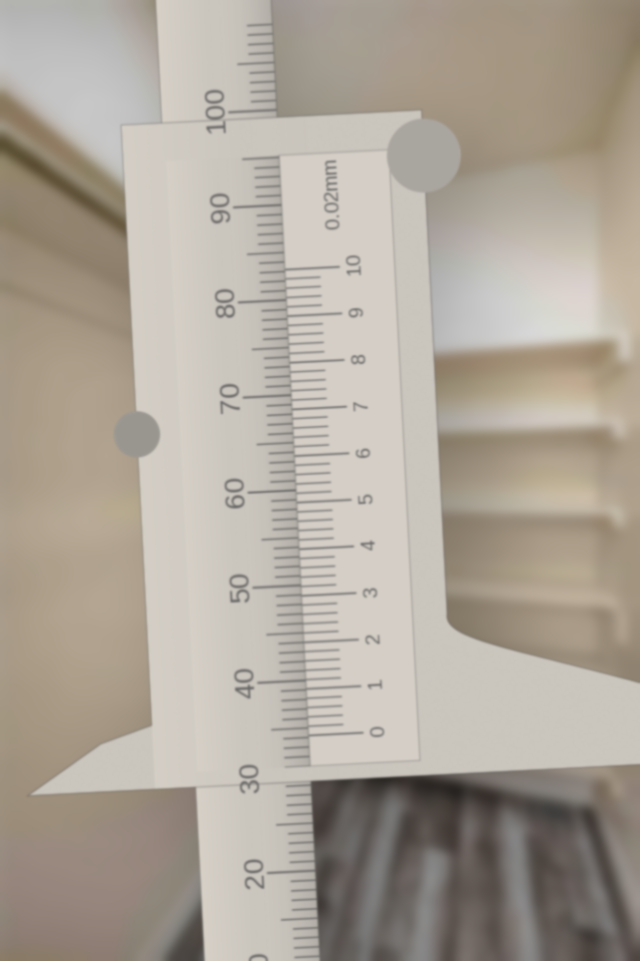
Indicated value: 34.2 mm
